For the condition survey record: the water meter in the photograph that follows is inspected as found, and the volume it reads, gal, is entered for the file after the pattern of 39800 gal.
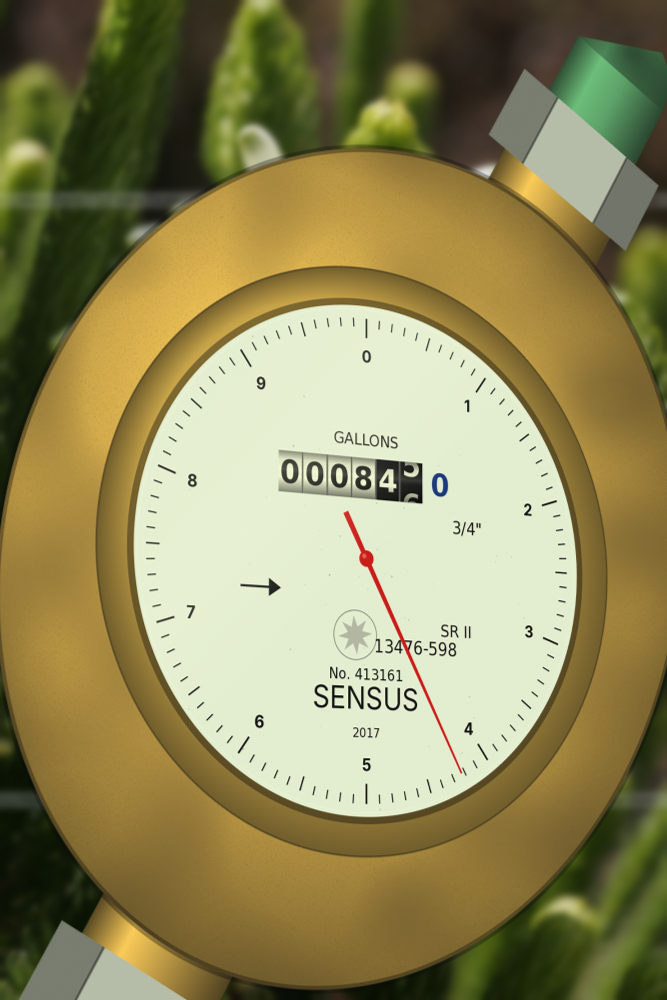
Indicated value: 8454.2 gal
